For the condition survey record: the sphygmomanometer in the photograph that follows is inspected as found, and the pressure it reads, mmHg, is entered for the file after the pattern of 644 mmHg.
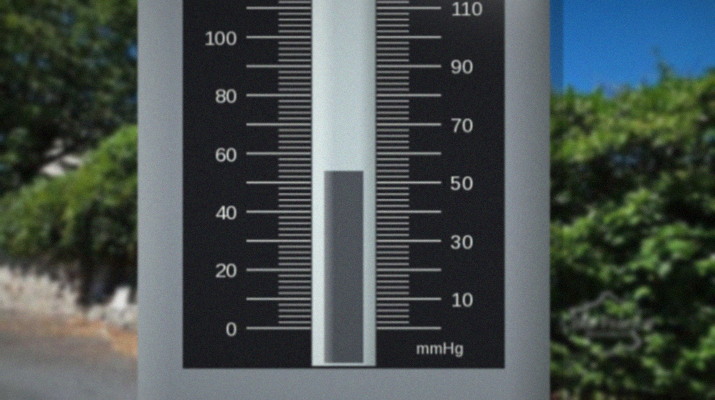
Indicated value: 54 mmHg
